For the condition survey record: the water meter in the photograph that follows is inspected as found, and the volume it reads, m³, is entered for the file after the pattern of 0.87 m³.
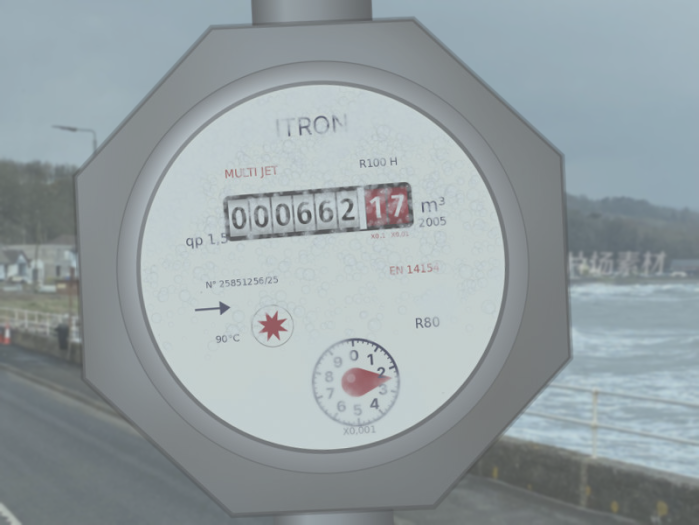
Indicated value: 662.172 m³
